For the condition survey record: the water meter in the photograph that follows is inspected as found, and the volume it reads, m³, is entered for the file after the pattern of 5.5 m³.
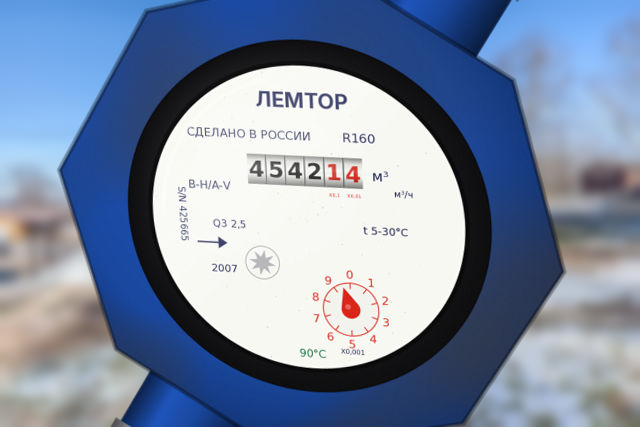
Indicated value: 4542.139 m³
